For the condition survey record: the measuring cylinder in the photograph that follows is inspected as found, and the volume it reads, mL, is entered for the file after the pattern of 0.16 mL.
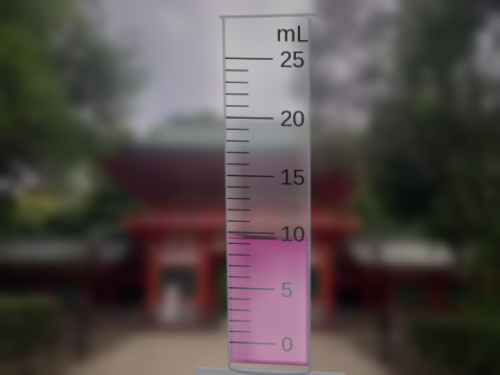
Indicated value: 9.5 mL
